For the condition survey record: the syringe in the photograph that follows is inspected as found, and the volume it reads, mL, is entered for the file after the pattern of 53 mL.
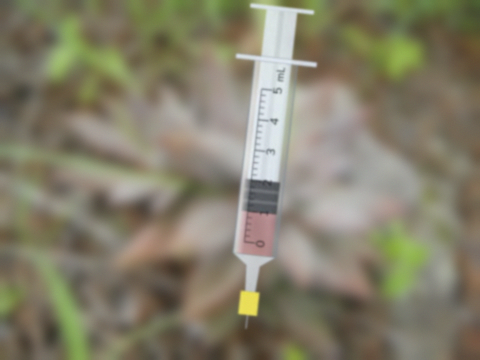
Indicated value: 1 mL
